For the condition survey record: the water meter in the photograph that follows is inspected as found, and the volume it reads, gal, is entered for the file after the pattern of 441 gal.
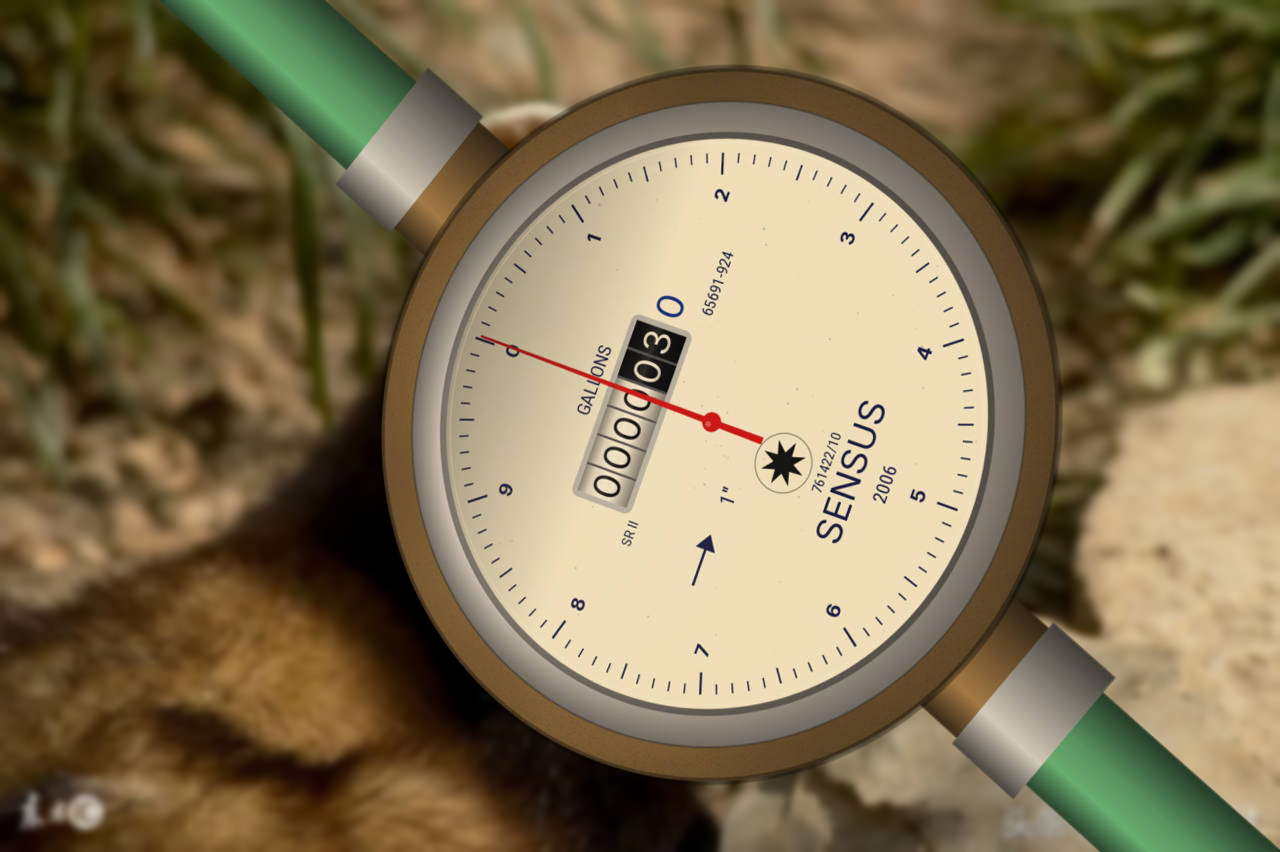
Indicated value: 30.0 gal
